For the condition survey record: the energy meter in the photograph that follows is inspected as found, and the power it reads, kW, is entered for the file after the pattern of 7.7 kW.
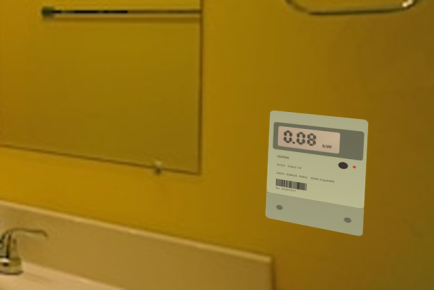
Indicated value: 0.08 kW
